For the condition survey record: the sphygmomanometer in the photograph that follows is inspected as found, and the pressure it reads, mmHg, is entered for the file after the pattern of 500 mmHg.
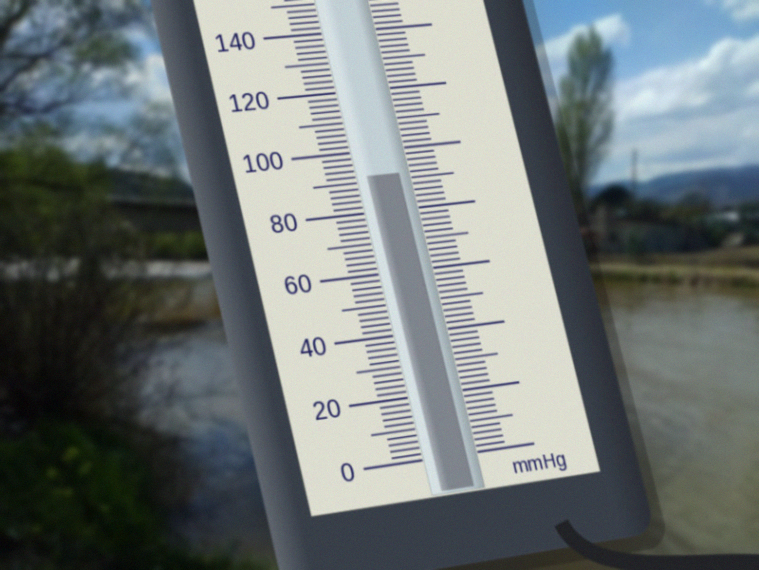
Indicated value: 92 mmHg
